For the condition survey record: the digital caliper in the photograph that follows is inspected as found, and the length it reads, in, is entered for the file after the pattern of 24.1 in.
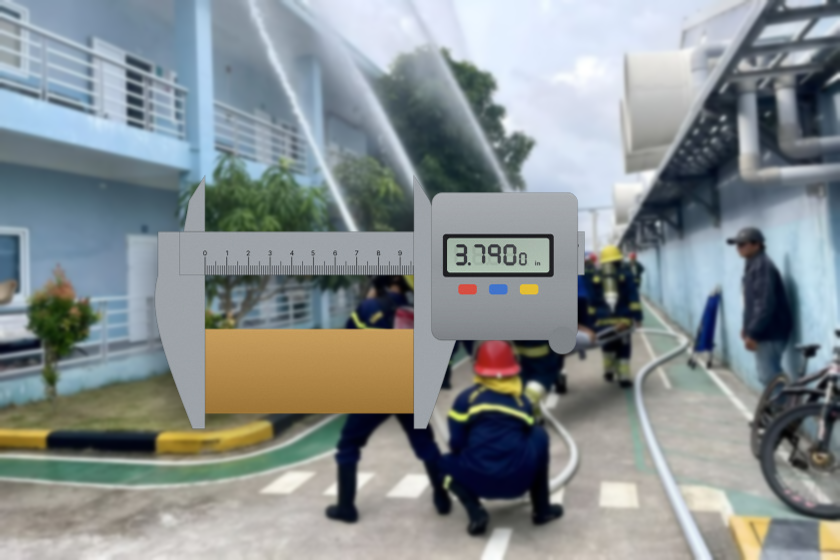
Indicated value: 3.7900 in
